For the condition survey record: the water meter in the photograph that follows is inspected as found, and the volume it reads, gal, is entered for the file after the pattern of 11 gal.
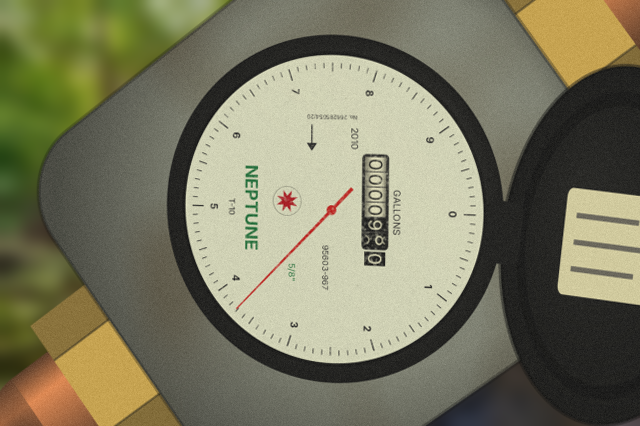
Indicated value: 983.7 gal
